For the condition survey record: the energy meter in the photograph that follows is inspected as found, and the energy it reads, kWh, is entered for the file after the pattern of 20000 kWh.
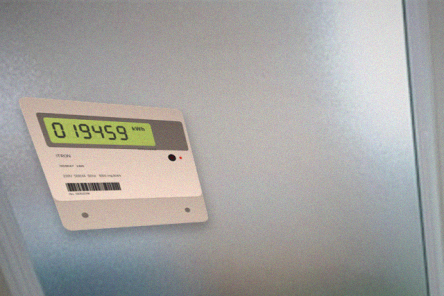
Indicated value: 19459 kWh
